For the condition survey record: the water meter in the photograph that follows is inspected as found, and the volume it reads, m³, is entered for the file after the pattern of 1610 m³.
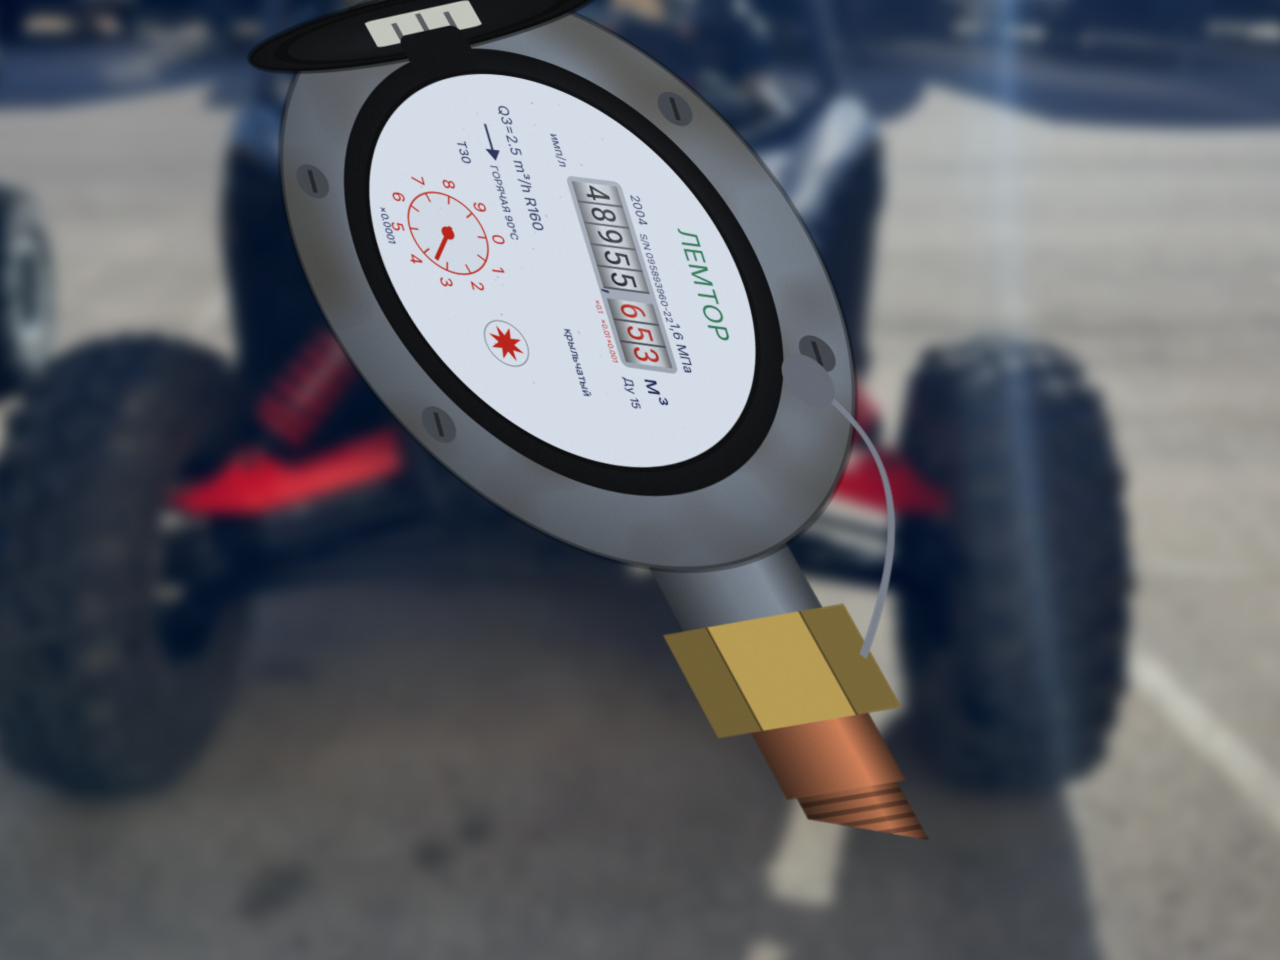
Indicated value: 48955.6533 m³
